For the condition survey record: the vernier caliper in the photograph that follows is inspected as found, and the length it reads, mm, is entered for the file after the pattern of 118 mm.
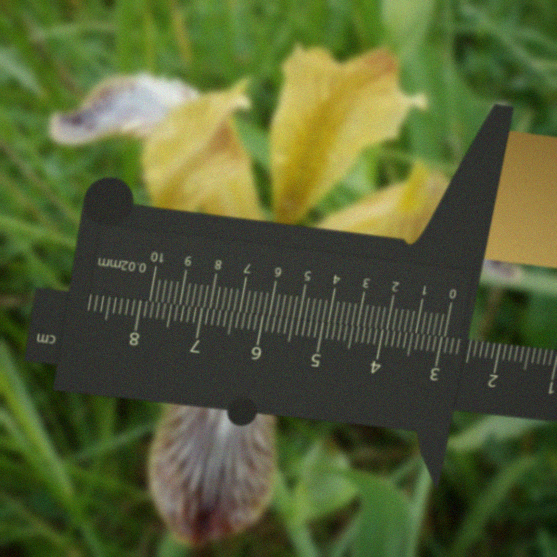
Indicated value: 29.5 mm
